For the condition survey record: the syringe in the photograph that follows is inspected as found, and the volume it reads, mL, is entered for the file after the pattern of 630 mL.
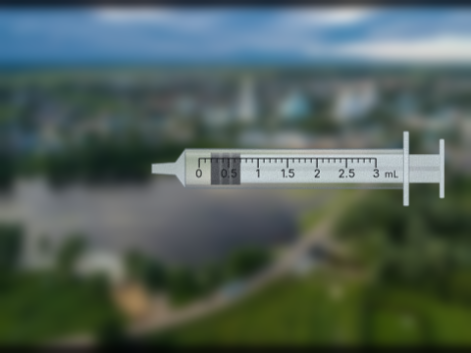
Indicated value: 0.2 mL
